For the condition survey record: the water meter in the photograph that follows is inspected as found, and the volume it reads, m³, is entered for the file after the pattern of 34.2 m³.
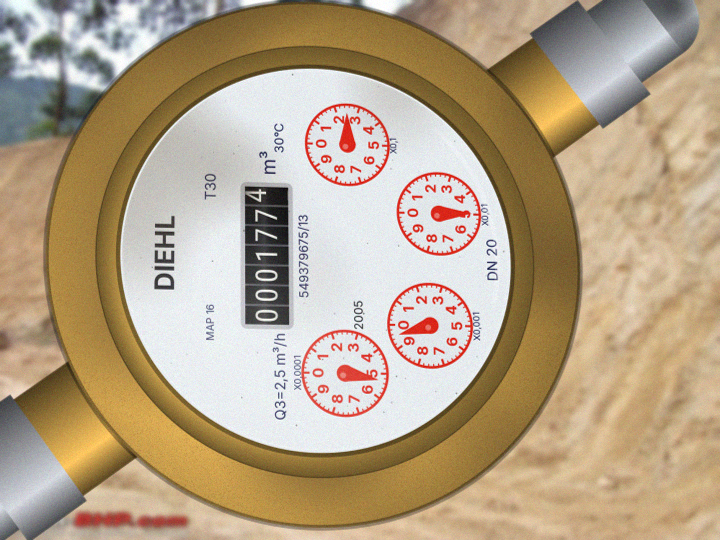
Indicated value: 1774.2495 m³
